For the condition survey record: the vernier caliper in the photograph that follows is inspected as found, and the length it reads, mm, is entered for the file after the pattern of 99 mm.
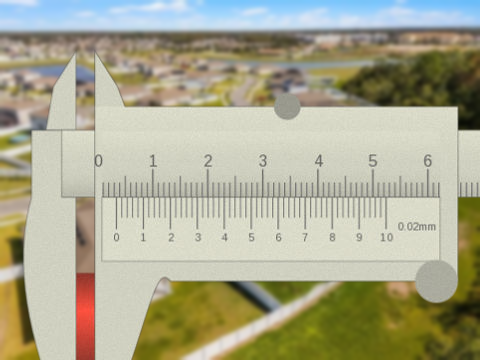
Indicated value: 3.4 mm
